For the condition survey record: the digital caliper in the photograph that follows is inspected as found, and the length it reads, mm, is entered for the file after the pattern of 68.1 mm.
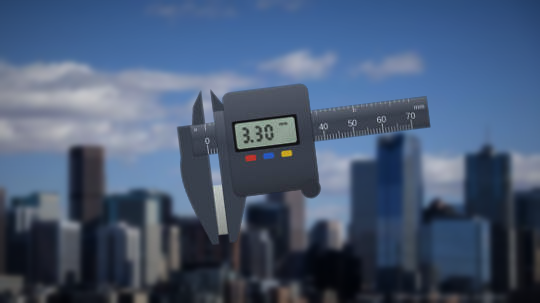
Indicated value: 3.30 mm
